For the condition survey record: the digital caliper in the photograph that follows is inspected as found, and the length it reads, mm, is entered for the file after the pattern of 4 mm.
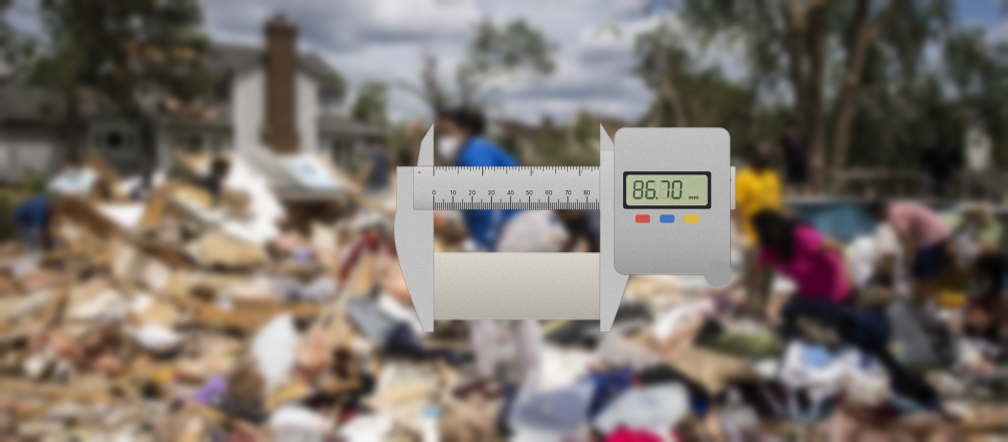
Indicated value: 86.70 mm
